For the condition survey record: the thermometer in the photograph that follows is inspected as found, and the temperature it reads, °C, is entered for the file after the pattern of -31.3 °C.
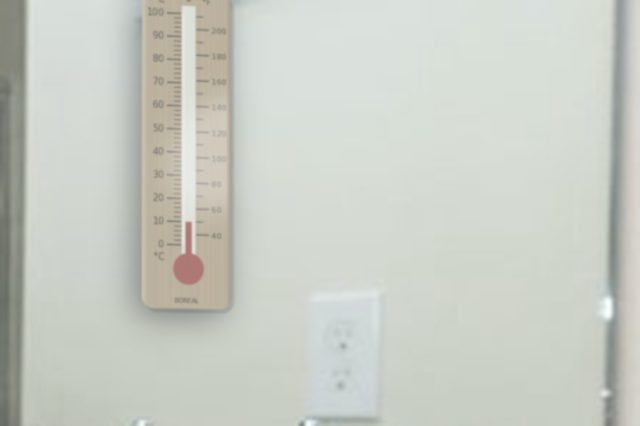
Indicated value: 10 °C
